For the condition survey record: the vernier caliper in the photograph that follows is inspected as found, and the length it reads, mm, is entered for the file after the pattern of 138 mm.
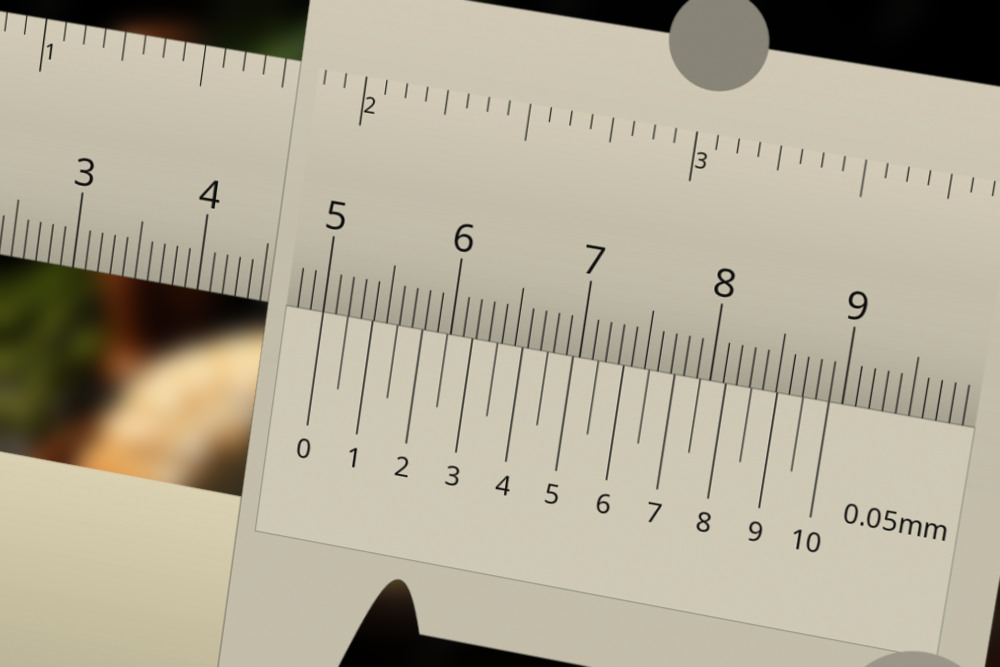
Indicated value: 50.0 mm
